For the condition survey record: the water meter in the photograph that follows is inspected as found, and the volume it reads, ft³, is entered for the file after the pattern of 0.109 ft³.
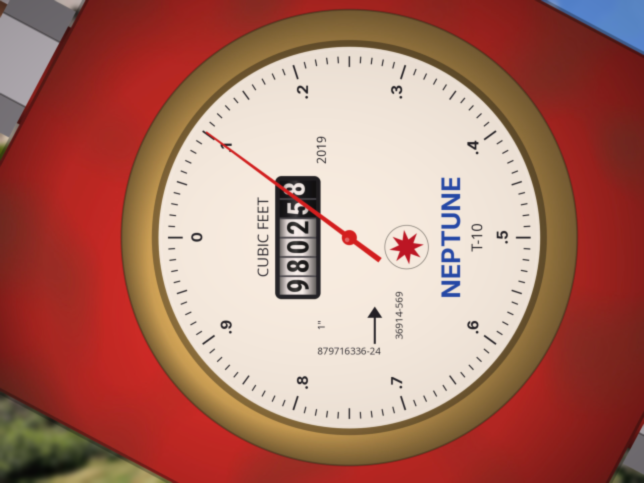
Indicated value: 980258.10 ft³
